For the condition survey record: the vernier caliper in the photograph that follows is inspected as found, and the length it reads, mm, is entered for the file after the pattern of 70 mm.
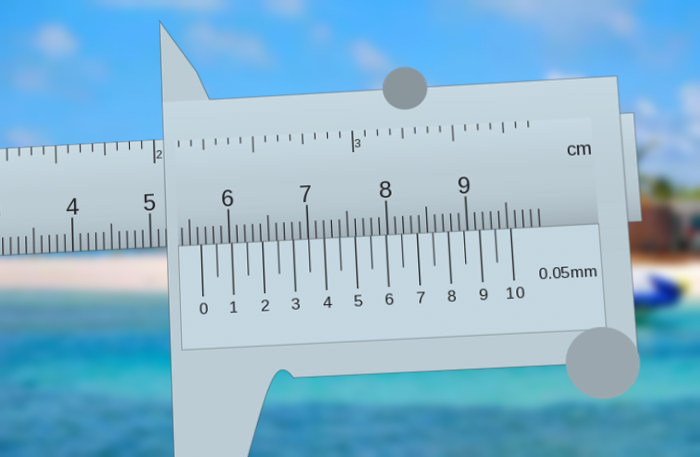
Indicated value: 56.4 mm
